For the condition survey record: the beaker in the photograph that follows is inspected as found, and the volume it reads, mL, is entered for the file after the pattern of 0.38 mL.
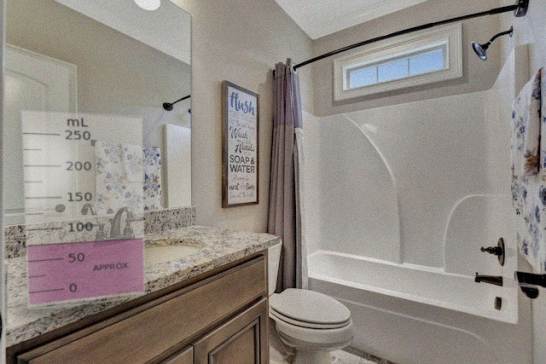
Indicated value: 75 mL
